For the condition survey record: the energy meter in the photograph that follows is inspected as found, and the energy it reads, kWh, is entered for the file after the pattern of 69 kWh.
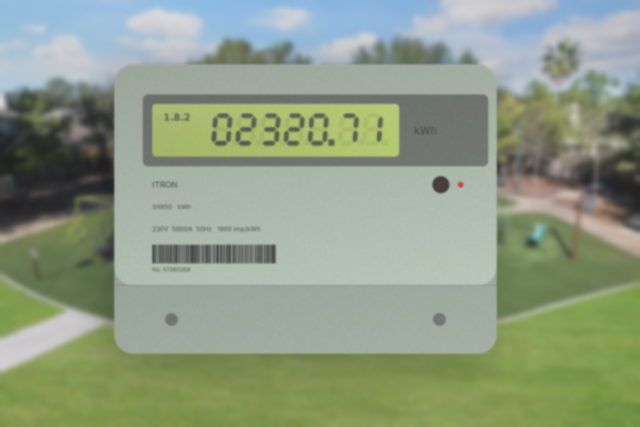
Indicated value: 2320.71 kWh
